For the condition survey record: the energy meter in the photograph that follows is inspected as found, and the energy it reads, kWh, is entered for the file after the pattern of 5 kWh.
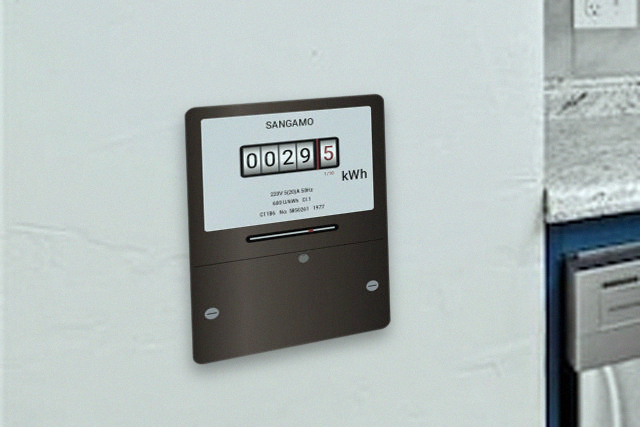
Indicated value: 29.5 kWh
